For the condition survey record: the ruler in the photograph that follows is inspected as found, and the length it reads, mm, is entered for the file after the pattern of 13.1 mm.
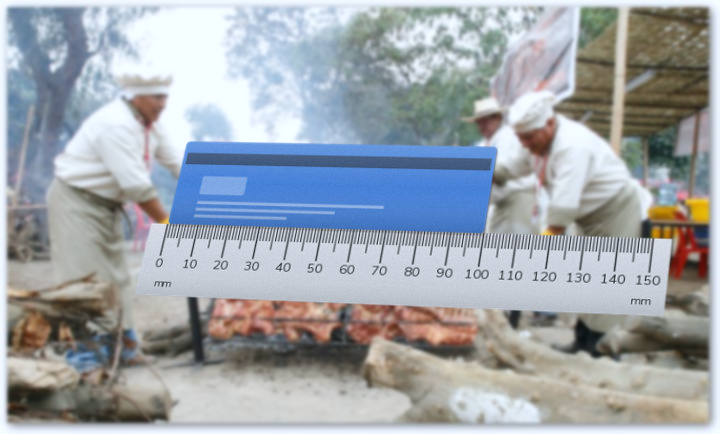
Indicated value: 100 mm
